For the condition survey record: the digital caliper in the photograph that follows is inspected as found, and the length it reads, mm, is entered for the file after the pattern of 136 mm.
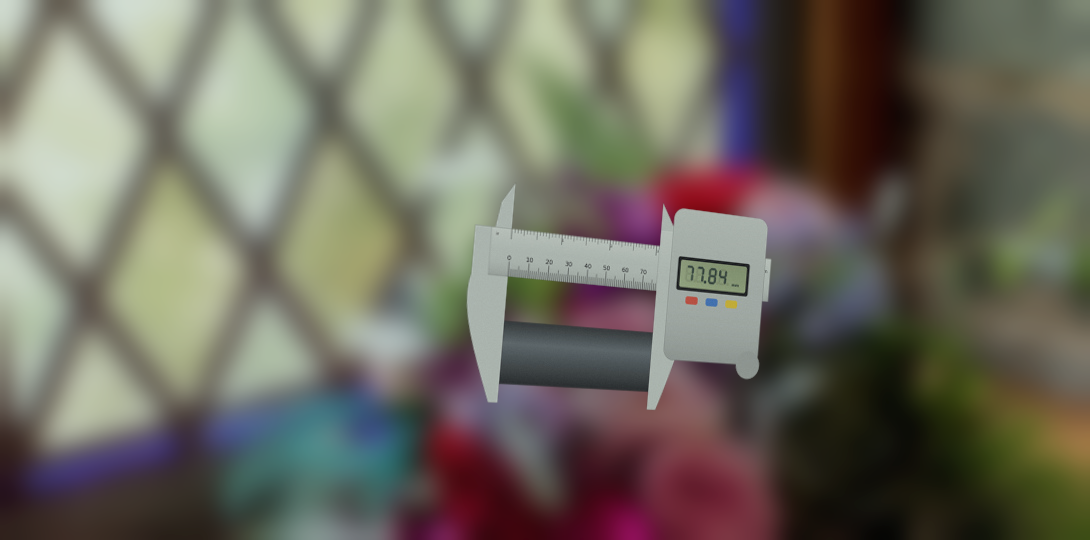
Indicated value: 77.84 mm
